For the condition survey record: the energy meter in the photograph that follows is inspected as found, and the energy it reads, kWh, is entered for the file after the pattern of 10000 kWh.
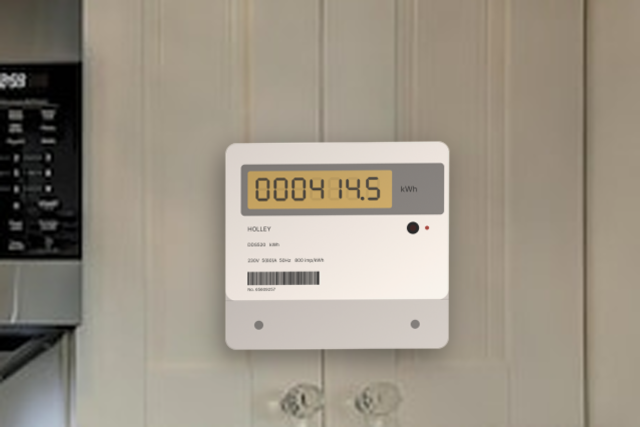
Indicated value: 414.5 kWh
